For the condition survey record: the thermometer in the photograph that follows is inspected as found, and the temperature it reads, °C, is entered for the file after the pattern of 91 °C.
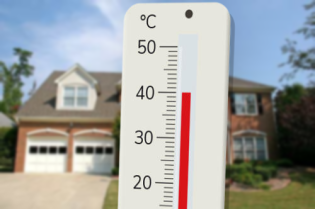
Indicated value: 40 °C
